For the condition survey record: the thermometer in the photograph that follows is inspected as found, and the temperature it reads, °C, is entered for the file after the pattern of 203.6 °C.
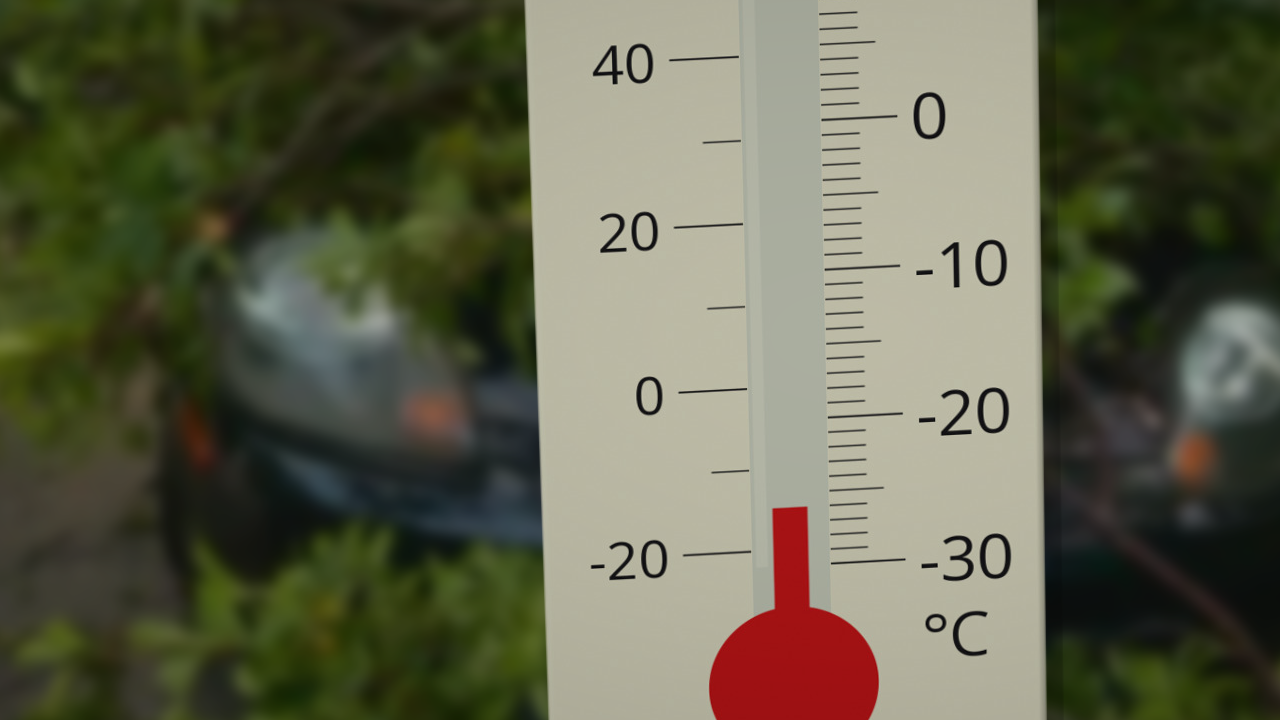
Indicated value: -26 °C
